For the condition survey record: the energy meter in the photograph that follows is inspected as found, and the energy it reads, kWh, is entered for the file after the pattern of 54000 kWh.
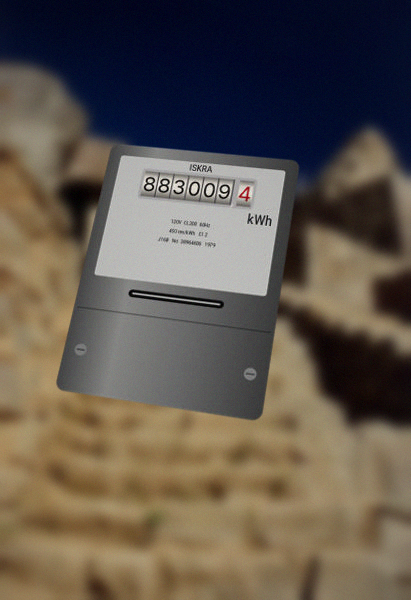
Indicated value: 883009.4 kWh
